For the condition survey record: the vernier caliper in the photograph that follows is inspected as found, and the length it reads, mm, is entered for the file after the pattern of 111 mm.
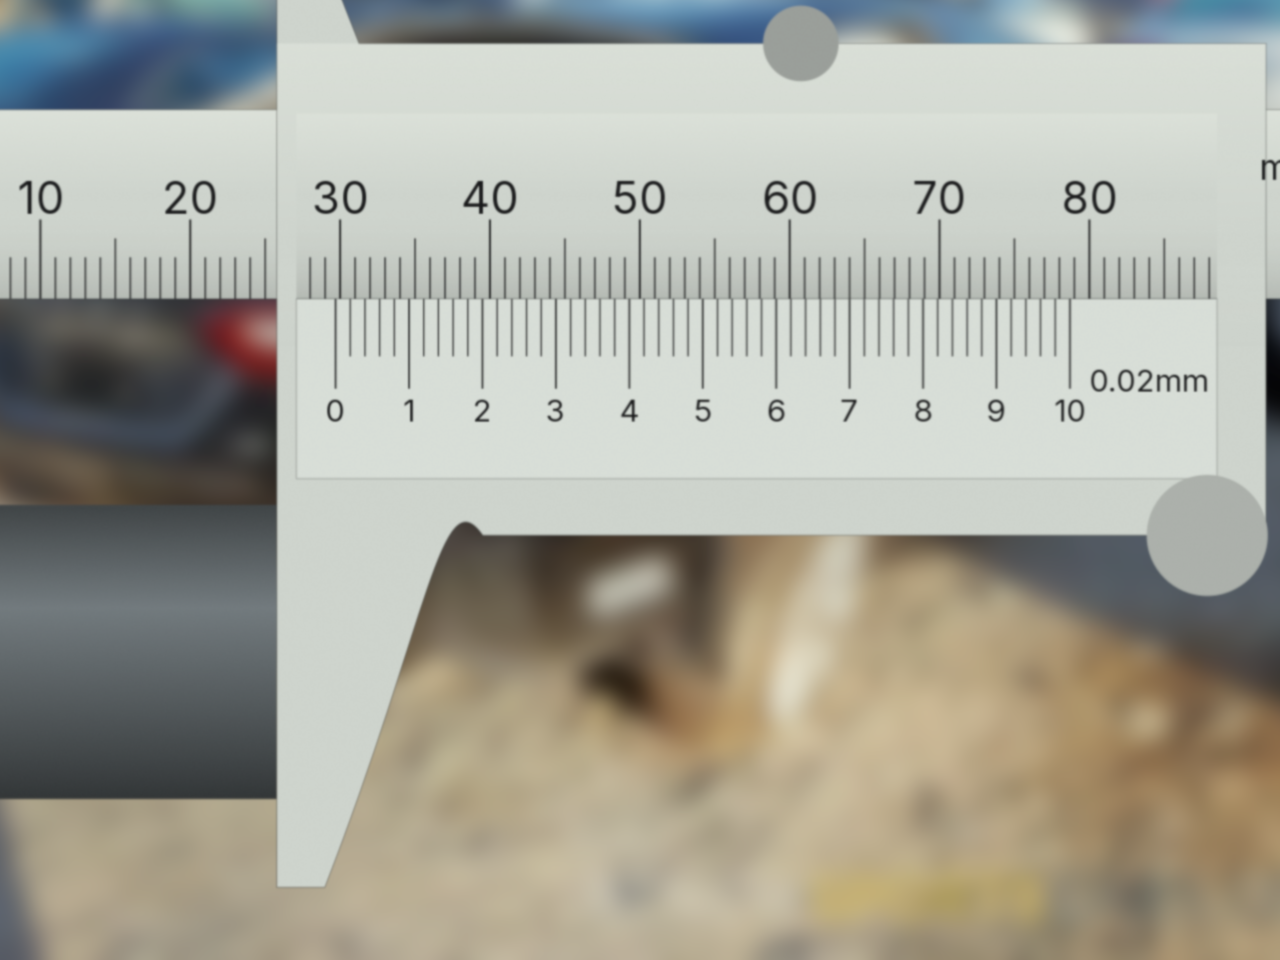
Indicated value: 29.7 mm
